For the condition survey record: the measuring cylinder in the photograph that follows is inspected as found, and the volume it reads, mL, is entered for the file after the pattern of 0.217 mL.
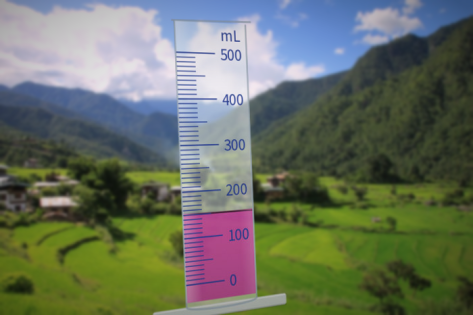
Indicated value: 150 mL
